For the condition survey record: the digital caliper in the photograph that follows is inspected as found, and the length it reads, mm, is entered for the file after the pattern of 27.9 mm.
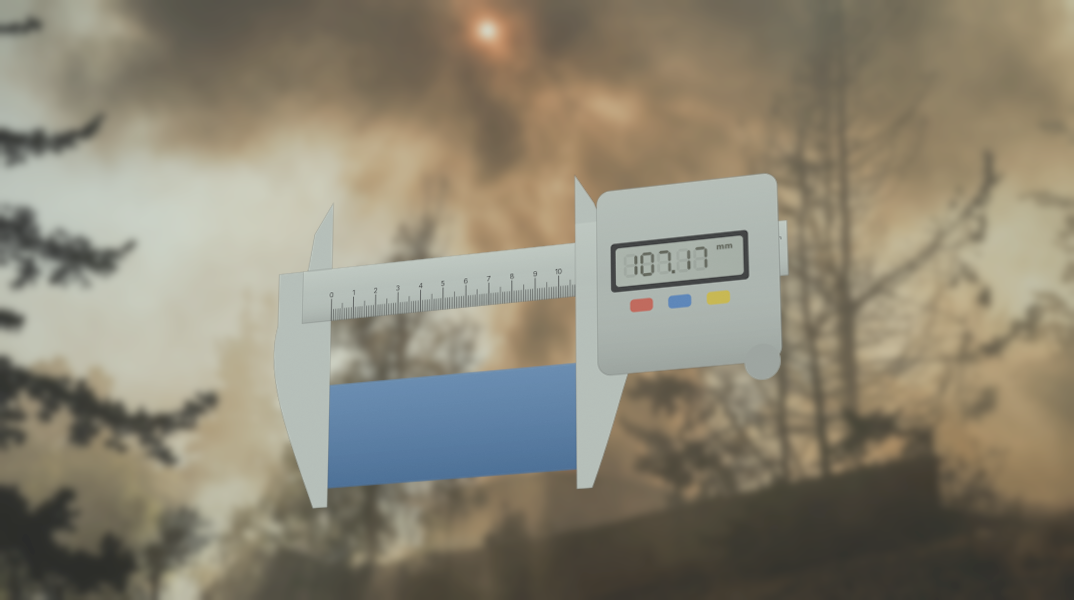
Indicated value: 107.17 mm
